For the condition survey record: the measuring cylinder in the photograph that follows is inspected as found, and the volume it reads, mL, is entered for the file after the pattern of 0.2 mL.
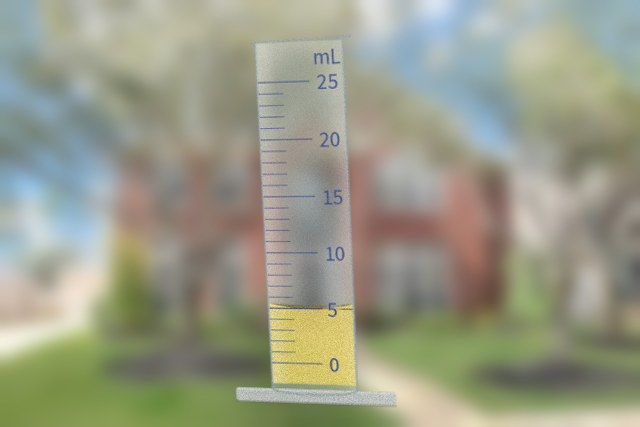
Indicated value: 5 mL
